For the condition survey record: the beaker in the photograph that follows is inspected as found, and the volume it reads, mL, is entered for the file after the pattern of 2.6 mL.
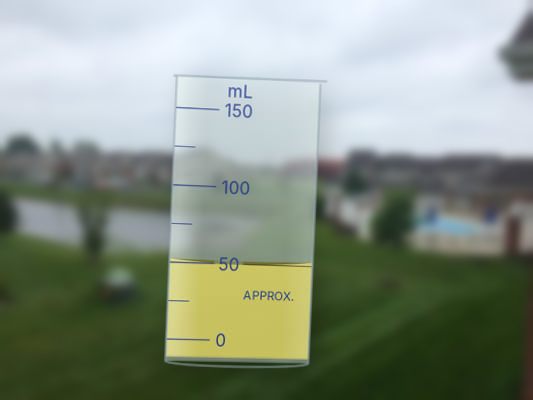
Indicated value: 50 mL
